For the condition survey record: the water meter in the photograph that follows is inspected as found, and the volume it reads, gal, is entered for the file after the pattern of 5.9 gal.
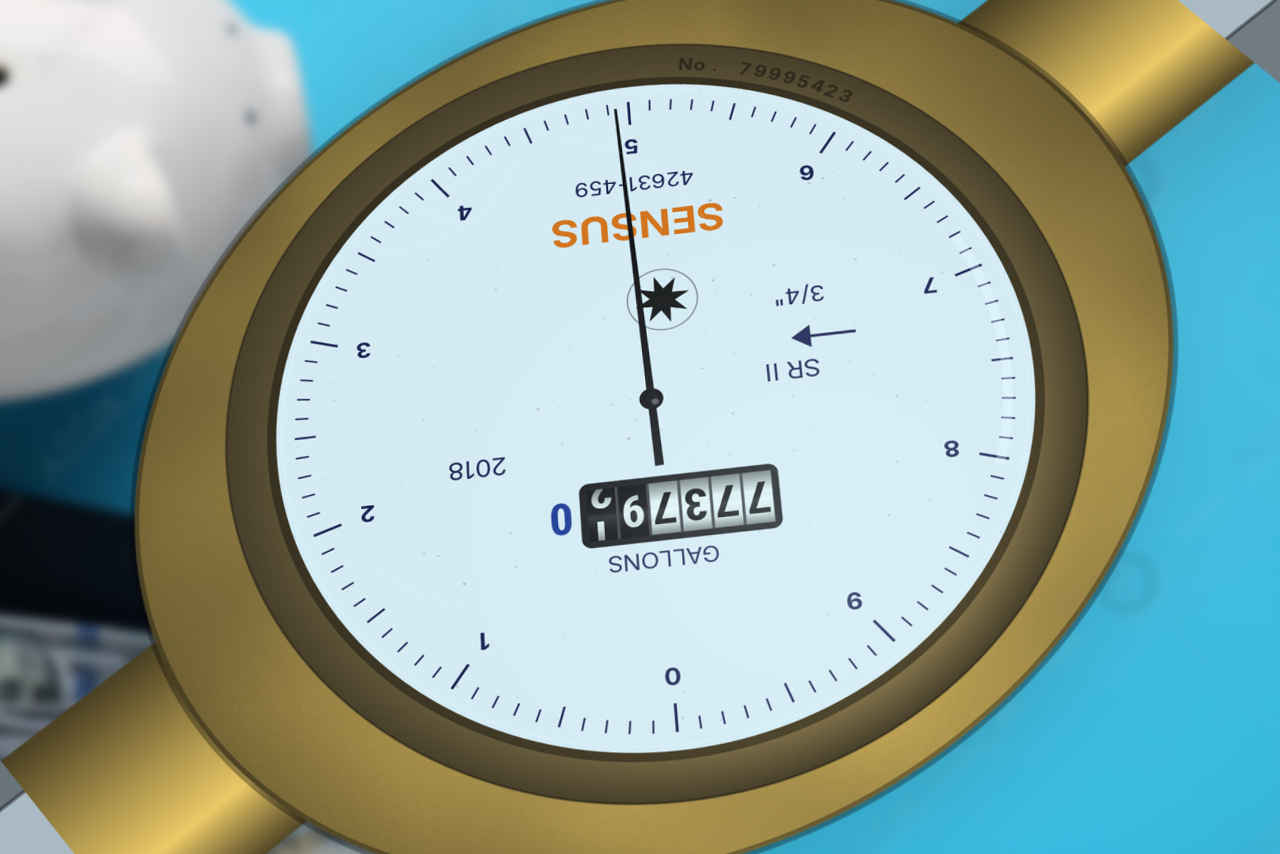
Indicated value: 7737914.9 gal
